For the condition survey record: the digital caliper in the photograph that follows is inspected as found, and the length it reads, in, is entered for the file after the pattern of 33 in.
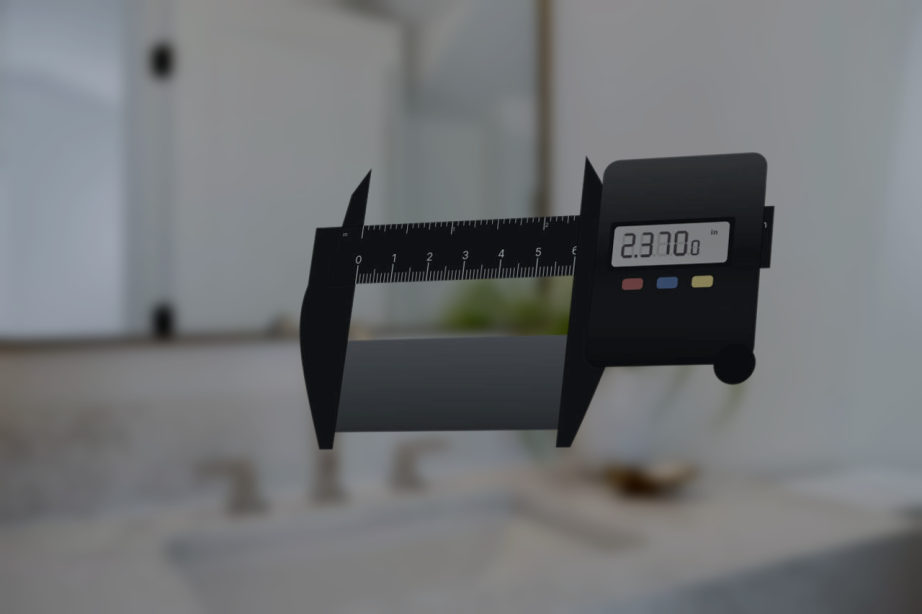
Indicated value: 2.3700 in
